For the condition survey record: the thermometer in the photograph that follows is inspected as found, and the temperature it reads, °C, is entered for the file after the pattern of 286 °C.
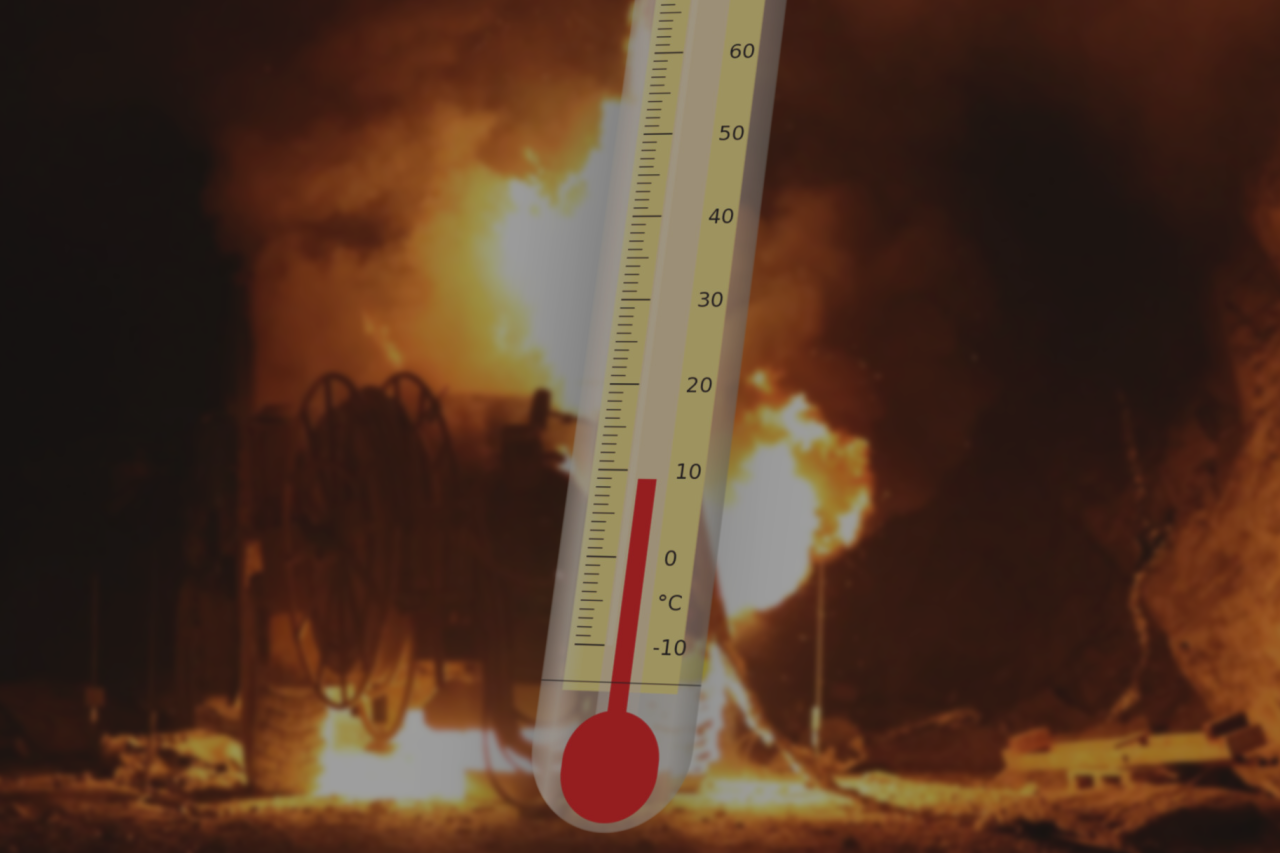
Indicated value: 9 °C
